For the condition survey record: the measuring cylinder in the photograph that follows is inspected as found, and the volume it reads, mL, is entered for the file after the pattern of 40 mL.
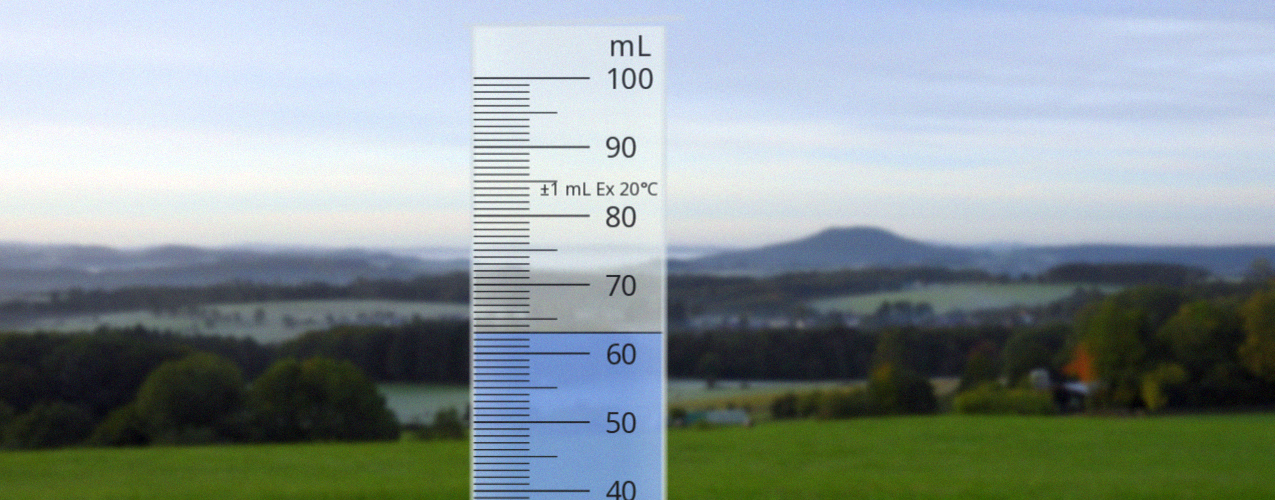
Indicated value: 63 mL
